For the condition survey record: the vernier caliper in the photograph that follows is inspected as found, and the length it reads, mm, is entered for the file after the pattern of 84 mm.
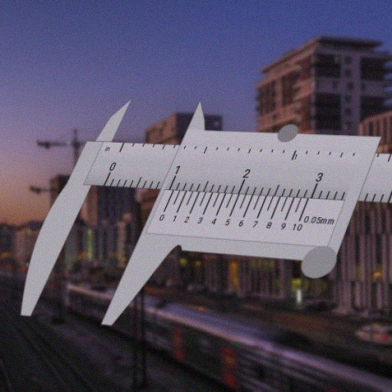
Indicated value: 10.6 mm
